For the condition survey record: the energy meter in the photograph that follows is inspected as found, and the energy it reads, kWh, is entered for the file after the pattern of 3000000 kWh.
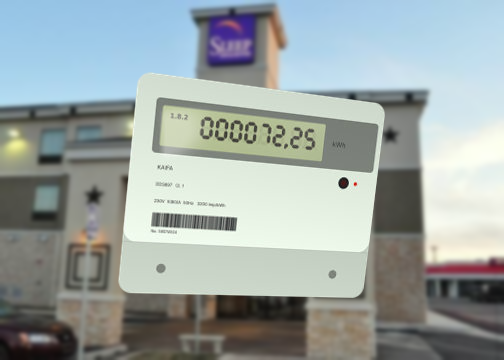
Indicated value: 72.25 kWh
